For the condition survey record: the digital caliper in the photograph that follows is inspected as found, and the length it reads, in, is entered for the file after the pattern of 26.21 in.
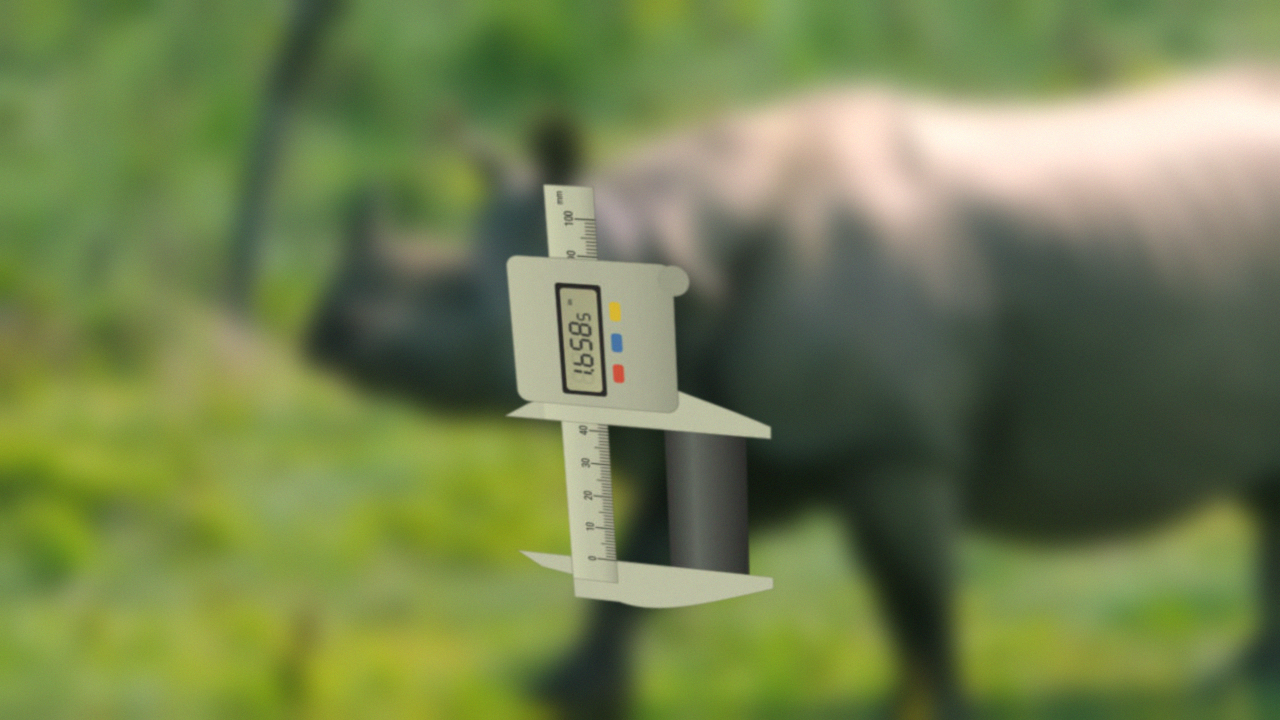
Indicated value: 1.6585 in
